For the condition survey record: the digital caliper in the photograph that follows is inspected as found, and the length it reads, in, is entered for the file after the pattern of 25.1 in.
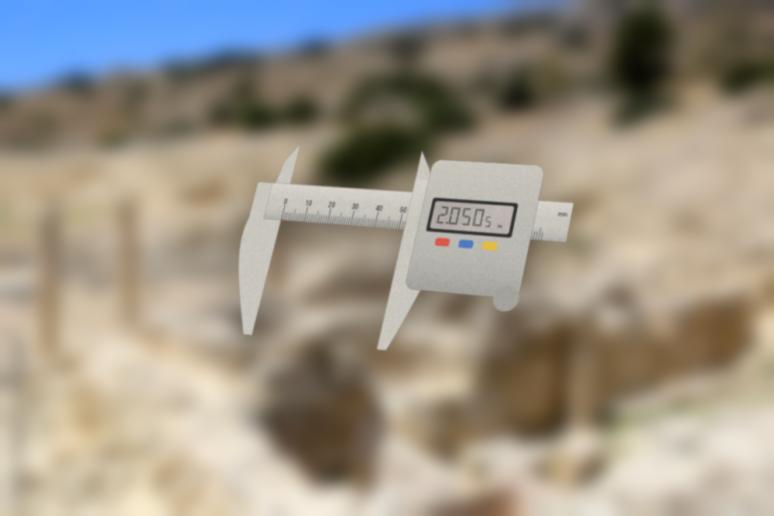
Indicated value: 2.0505 in
